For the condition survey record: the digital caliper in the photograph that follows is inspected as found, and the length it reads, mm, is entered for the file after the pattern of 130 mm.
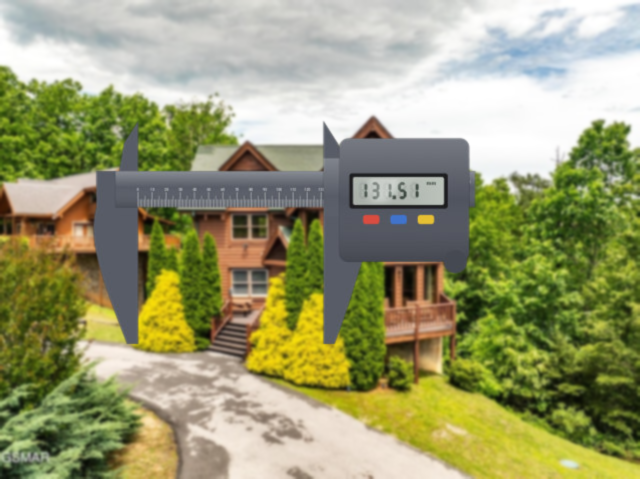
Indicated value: 131.51 mm
